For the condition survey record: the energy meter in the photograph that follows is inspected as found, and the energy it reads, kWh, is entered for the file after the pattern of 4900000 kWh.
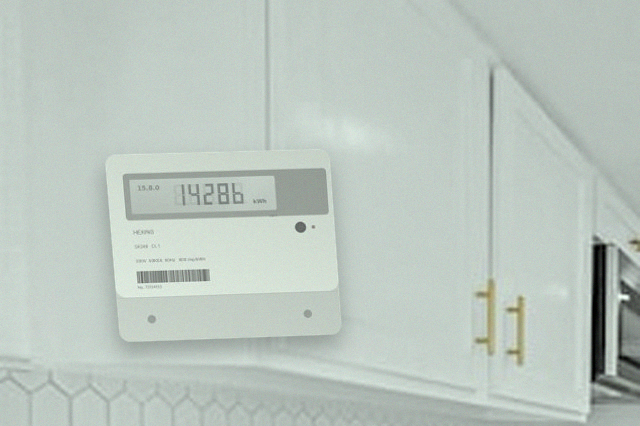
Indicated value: 14286 kWh
